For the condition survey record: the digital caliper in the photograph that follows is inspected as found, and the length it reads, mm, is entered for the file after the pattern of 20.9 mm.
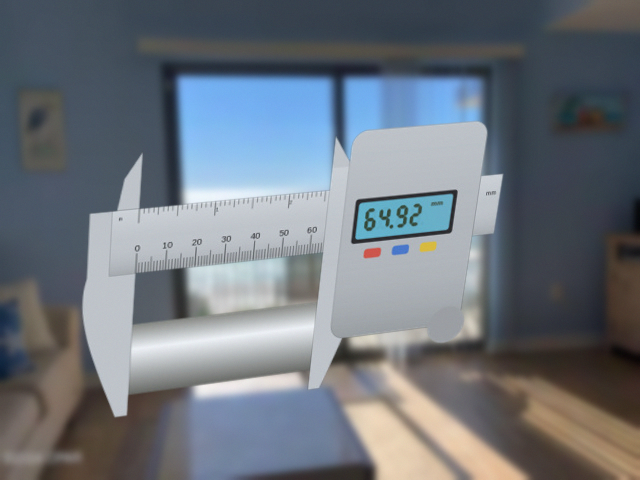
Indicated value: 64.92 mm
